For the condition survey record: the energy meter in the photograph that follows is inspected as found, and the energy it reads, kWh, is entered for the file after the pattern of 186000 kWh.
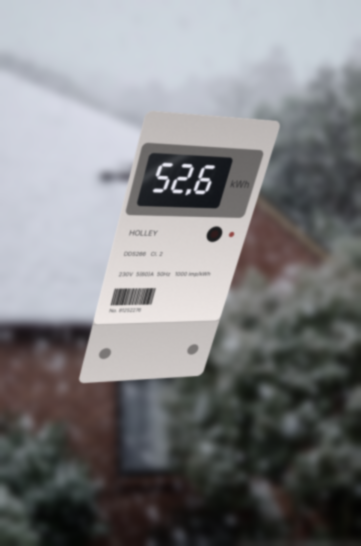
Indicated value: 52.6 kWh
